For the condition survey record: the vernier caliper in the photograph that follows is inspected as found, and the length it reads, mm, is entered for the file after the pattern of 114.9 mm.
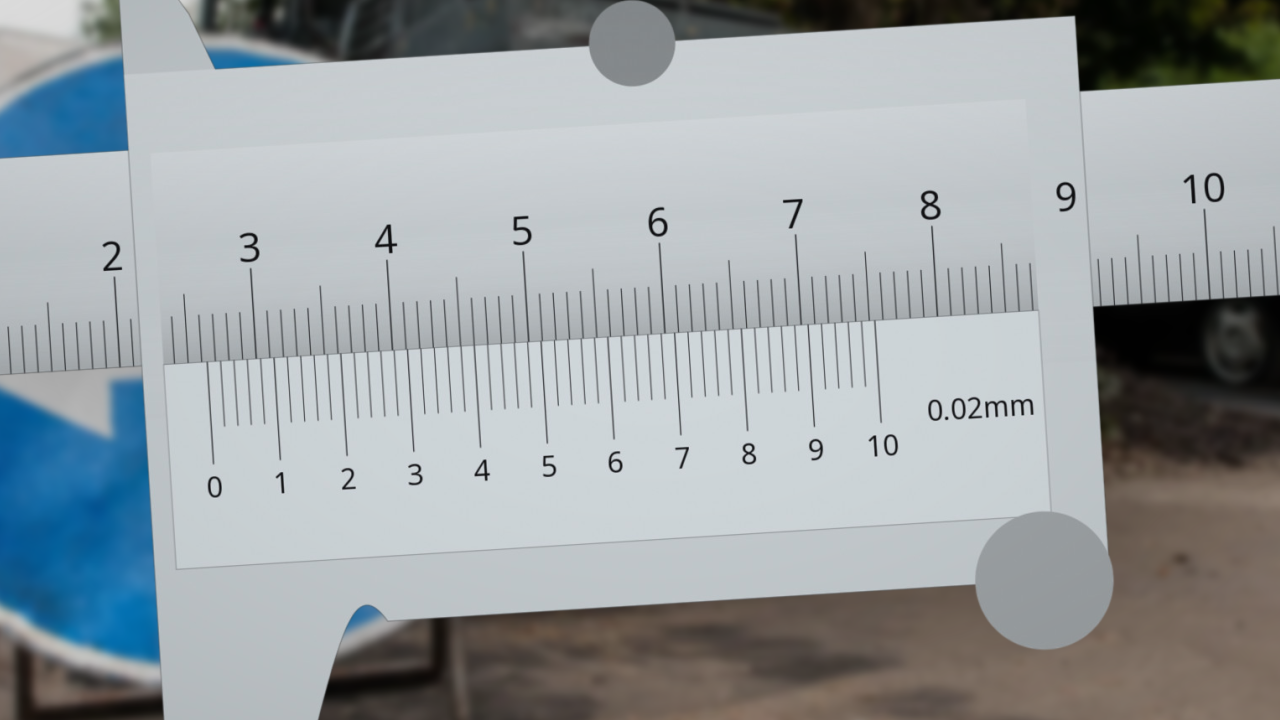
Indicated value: 26.4 mm
